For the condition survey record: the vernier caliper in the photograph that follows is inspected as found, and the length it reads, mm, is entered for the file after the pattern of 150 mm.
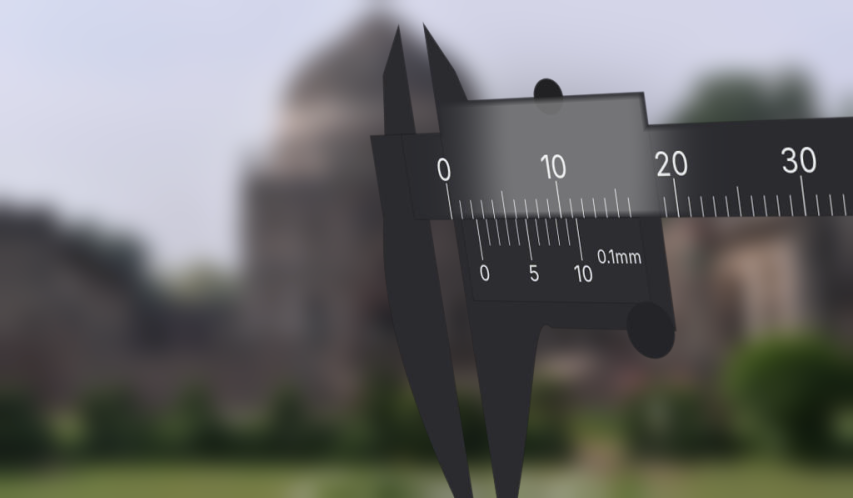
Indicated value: 2.3 mm
